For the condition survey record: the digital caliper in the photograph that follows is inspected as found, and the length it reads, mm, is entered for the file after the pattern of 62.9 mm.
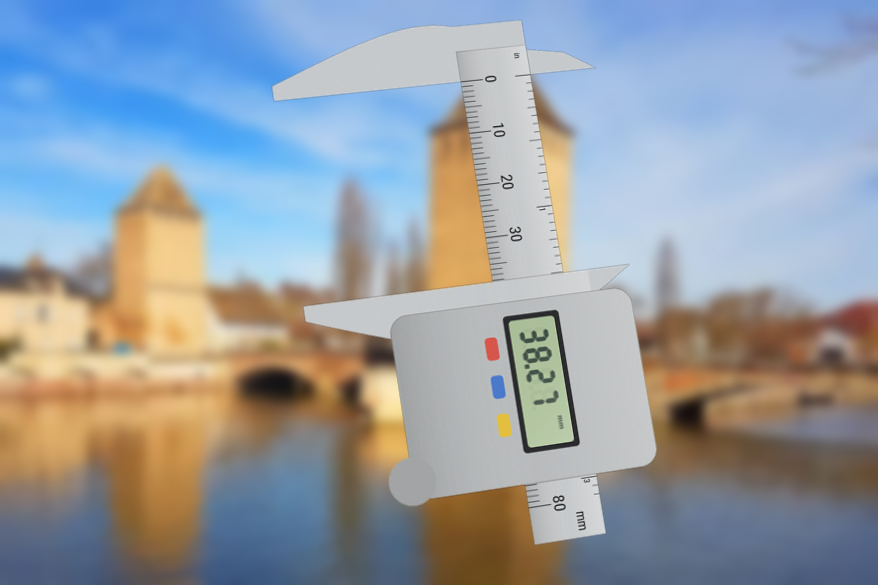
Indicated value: 38.27 mm
